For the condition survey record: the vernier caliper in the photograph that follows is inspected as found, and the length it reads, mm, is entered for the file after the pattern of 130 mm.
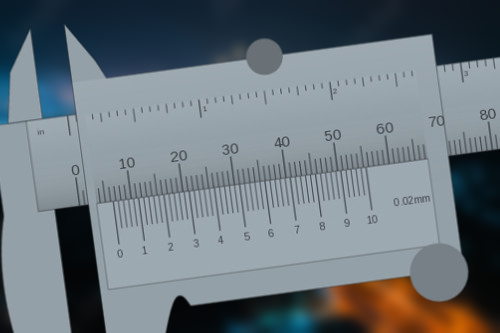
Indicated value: 6.5 mm
